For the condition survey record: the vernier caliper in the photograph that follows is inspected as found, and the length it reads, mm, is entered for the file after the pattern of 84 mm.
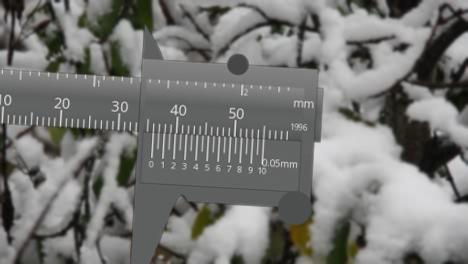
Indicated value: 36.0 mm
